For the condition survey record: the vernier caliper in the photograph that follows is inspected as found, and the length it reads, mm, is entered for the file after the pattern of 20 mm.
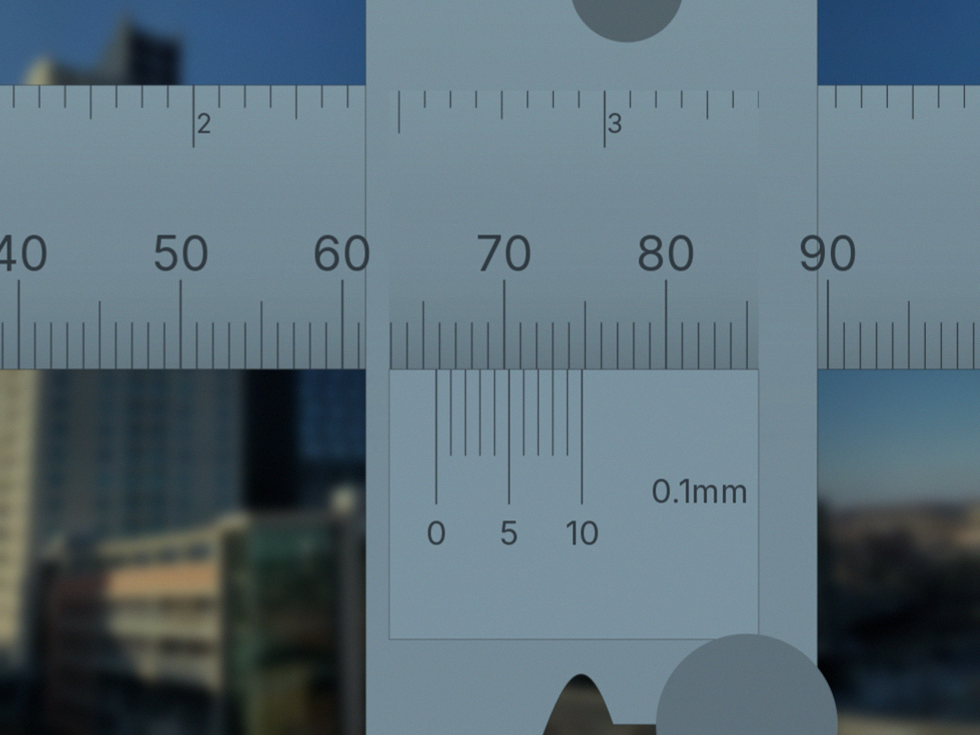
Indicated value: 65.8 mm
